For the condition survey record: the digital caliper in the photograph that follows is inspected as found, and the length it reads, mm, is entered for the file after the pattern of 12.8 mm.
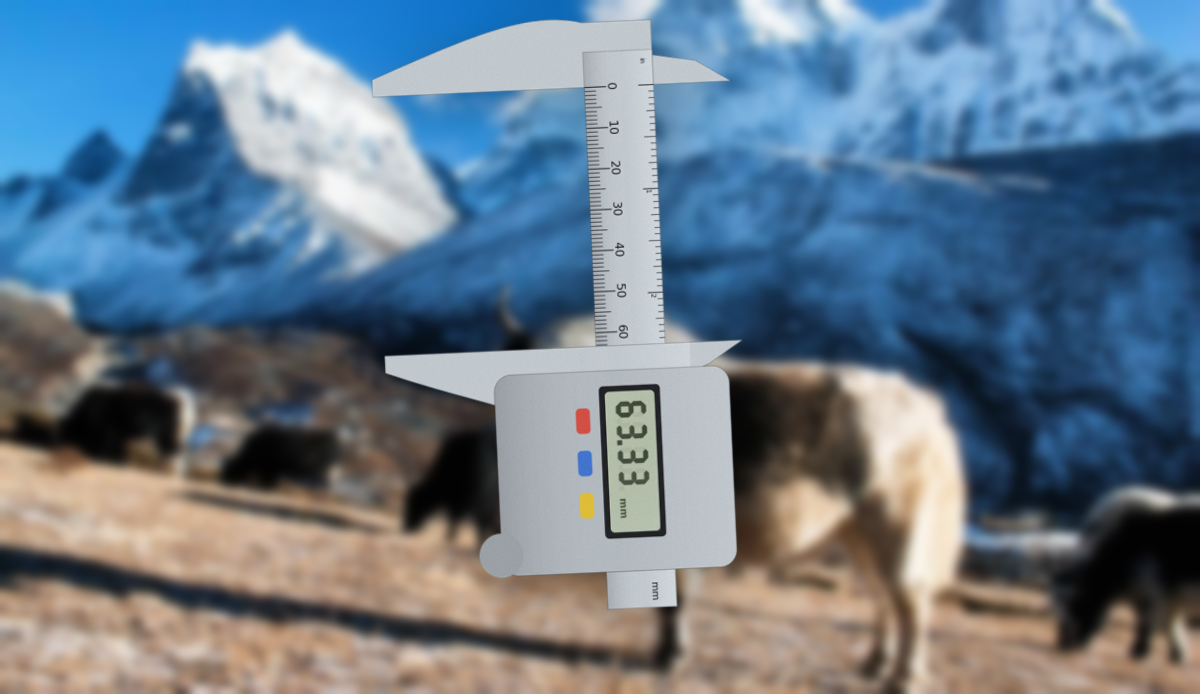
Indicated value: 63.33 mm
